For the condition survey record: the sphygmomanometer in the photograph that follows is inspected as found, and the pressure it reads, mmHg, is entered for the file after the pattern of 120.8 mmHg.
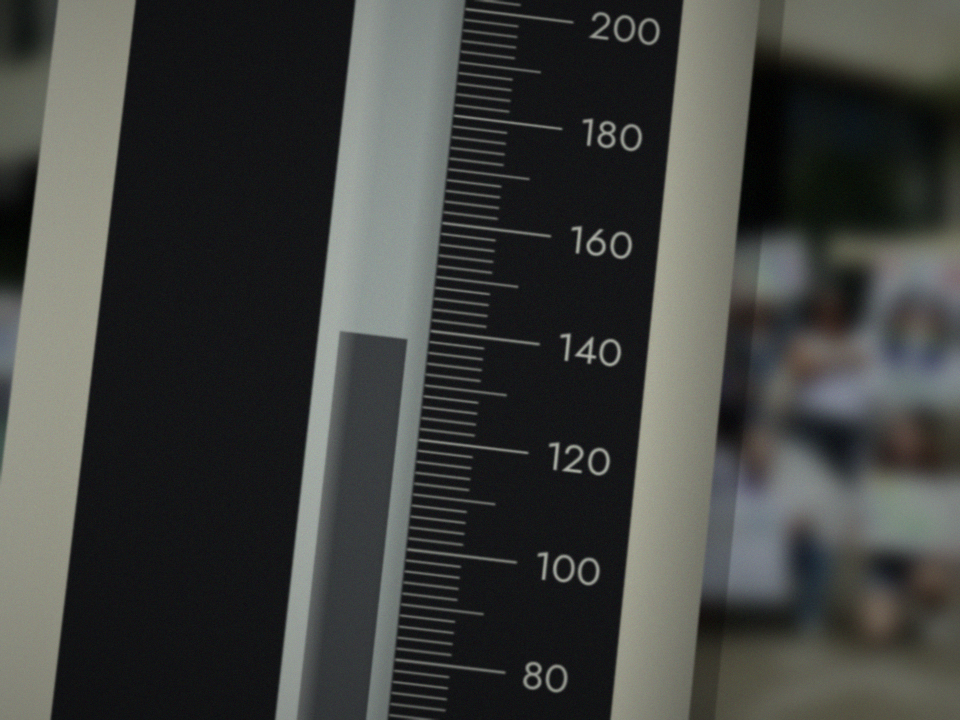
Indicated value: 138 mmHg
